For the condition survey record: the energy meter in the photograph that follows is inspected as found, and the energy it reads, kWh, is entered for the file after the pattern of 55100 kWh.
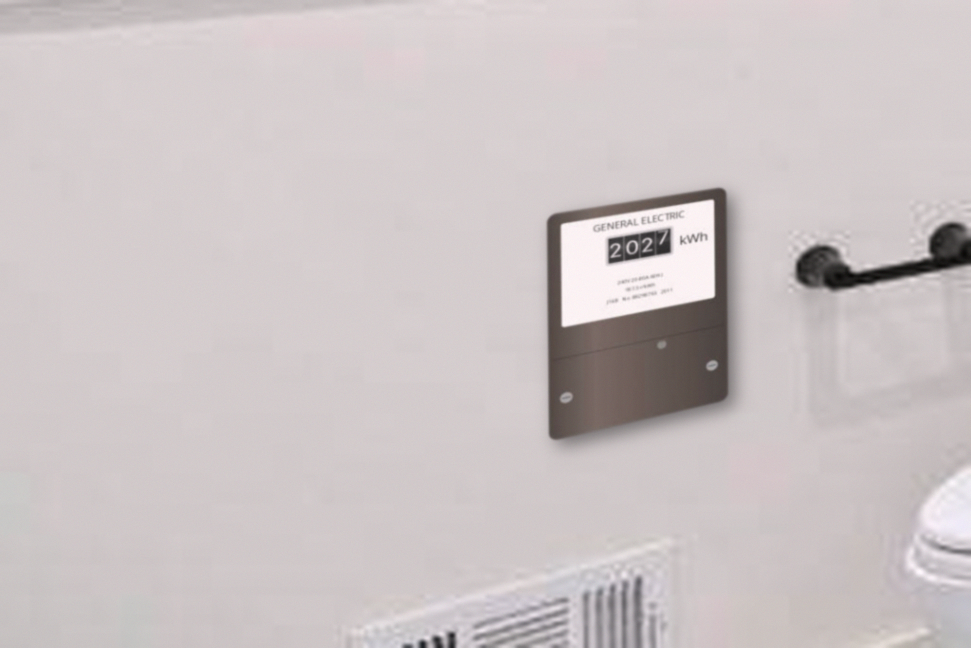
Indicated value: 2027 kWh
